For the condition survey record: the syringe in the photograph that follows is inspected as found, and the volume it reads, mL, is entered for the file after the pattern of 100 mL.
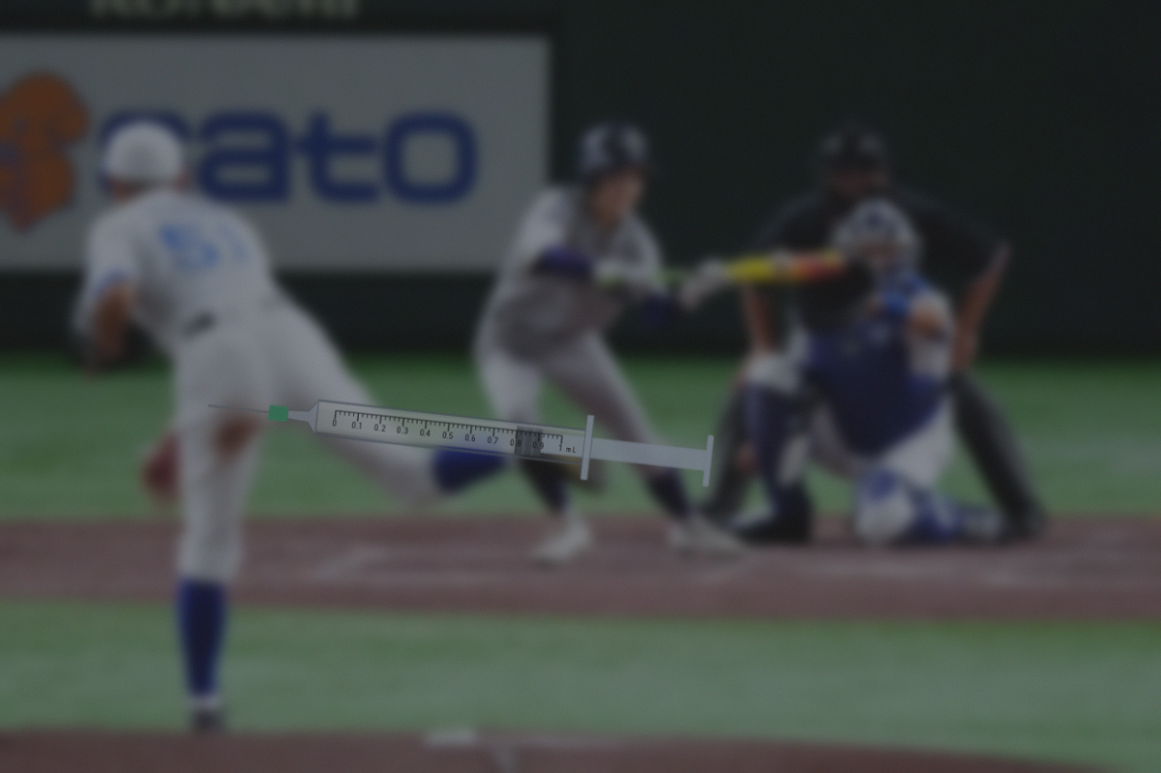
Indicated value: 0.8 mL
